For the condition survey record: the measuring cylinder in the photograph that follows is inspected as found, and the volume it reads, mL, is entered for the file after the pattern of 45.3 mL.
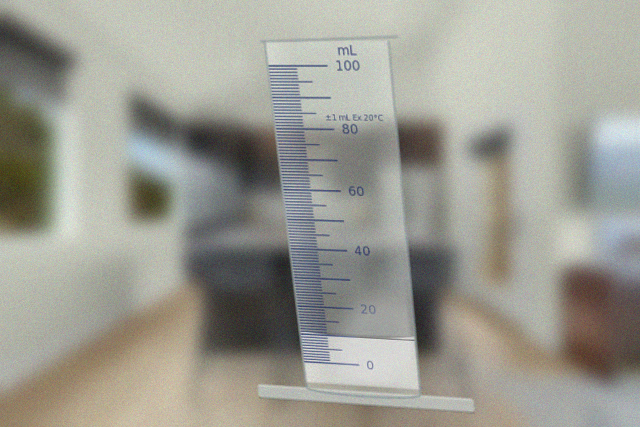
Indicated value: 10 mL
